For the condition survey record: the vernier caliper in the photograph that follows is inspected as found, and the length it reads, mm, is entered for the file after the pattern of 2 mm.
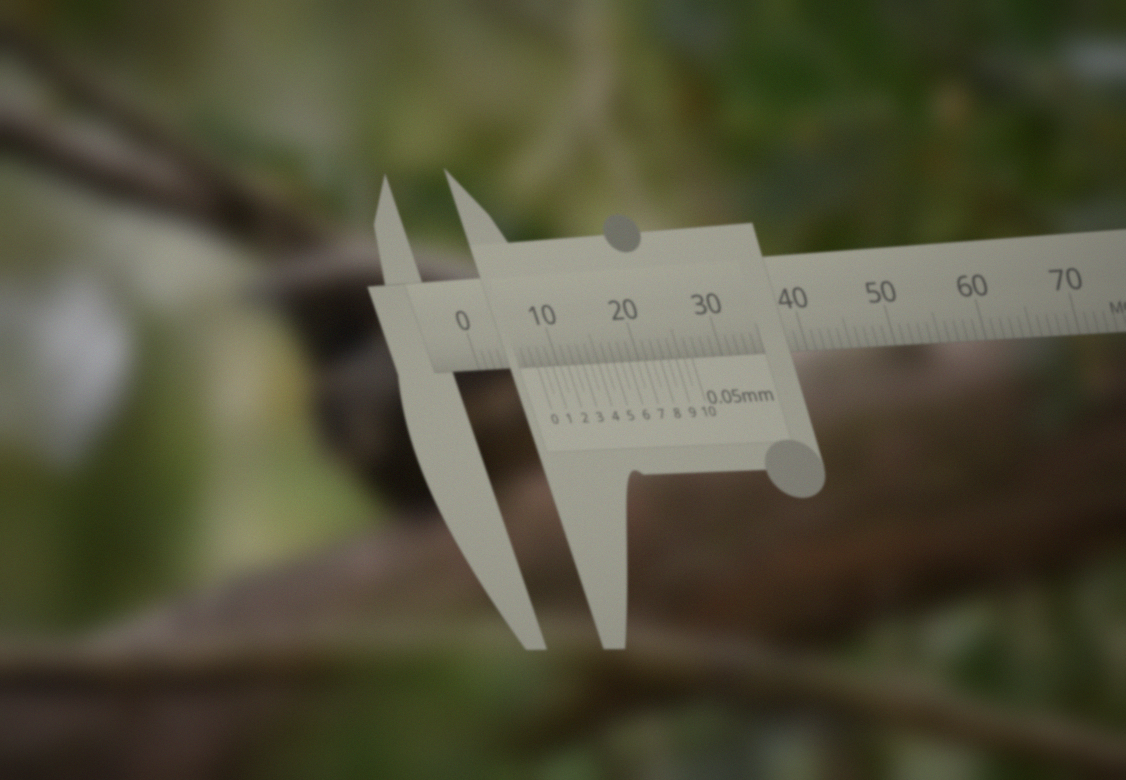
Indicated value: 7.4 mm
